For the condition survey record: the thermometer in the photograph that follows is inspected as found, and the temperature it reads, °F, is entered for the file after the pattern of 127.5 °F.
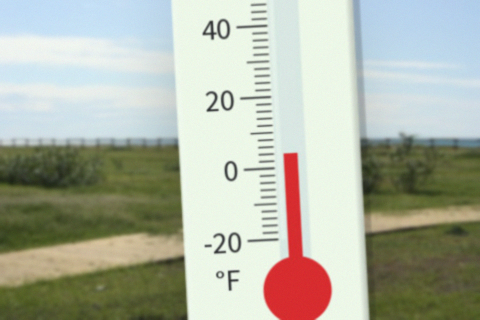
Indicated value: 4 °F
